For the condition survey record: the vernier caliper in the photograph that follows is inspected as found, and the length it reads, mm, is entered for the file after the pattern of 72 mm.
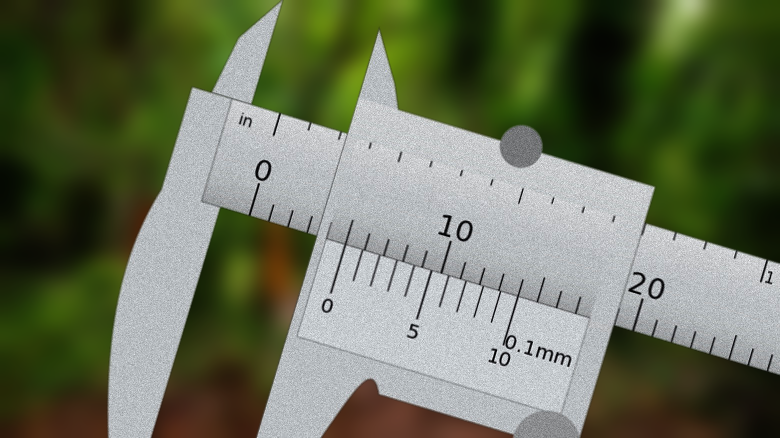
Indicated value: 5.0 mm
